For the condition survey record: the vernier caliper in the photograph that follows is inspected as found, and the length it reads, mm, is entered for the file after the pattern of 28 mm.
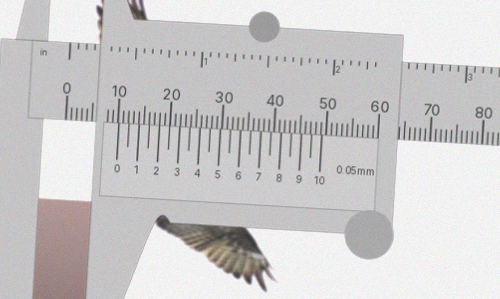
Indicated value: 10.2 mm
